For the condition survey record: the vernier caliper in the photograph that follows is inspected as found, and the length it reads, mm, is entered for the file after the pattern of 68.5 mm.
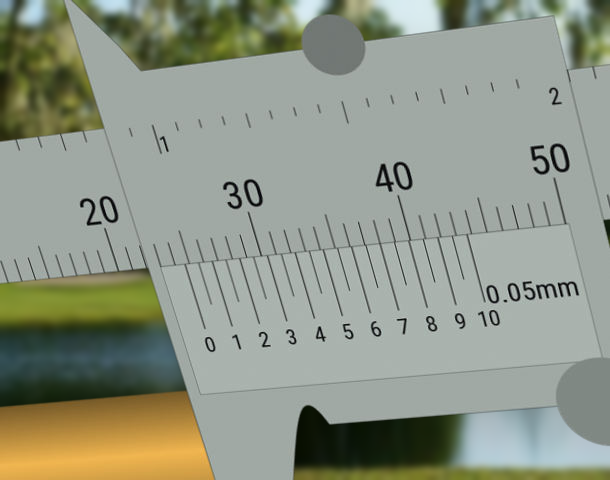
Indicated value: 24.7 mm
